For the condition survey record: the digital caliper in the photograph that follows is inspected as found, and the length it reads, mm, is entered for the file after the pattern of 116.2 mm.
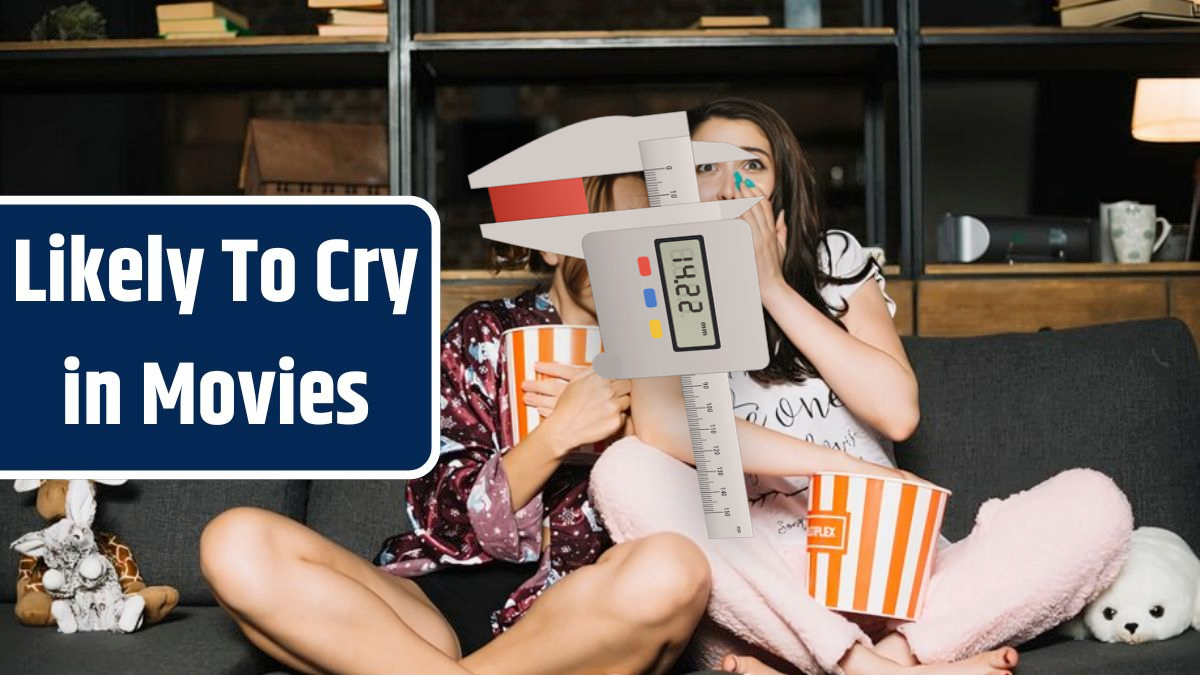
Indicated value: 14.22 mm
